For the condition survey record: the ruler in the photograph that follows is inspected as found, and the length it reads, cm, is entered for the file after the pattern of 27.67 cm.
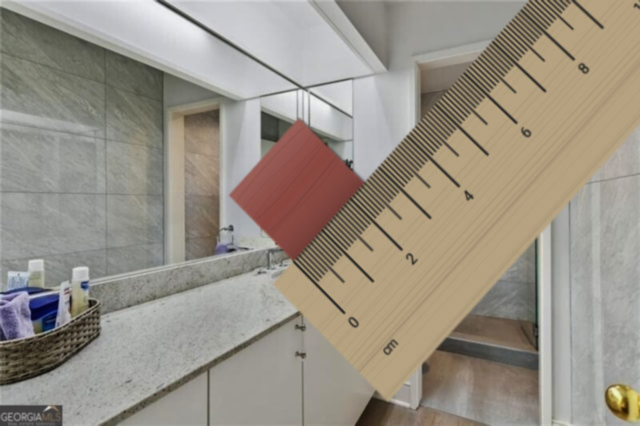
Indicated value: 2.5 cm
